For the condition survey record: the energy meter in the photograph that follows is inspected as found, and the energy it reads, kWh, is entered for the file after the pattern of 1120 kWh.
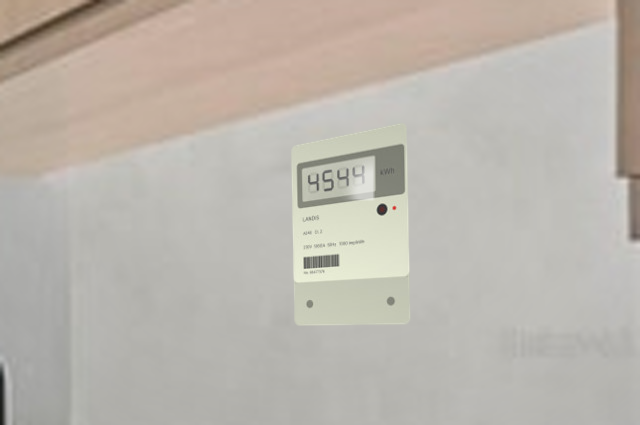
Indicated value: 4544 kWh
